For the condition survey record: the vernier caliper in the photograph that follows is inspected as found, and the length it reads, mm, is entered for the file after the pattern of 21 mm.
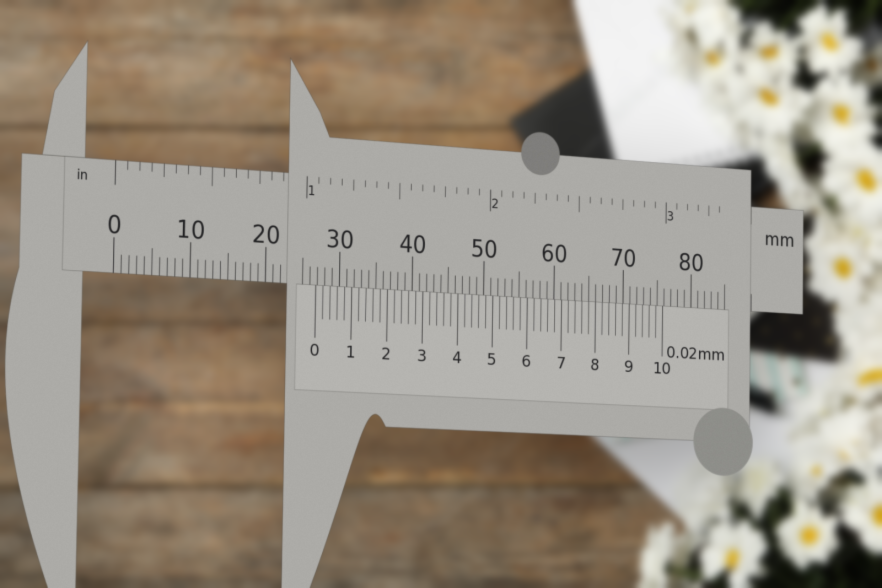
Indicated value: 26.8 mm
